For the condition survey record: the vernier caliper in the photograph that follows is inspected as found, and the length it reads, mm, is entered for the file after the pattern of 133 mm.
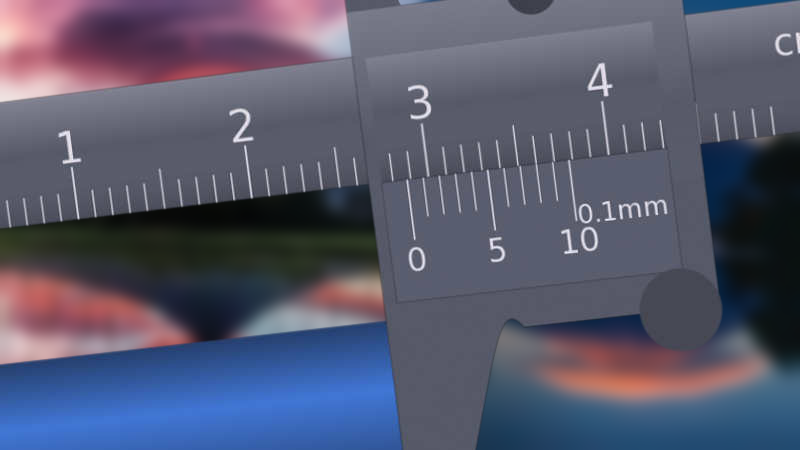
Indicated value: 28.8 mm
